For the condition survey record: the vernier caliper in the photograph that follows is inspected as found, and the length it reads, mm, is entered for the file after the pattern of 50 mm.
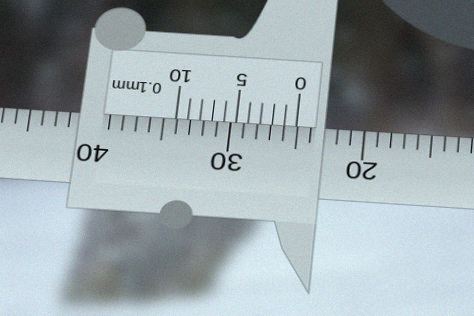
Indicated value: 25.1 mm
